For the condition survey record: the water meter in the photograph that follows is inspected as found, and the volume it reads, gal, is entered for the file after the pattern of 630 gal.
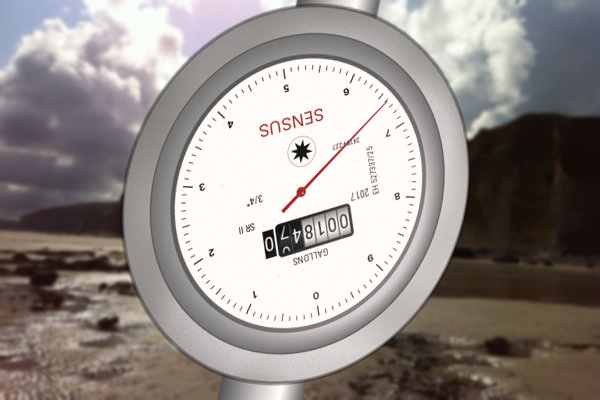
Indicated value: 18466.6 gal
